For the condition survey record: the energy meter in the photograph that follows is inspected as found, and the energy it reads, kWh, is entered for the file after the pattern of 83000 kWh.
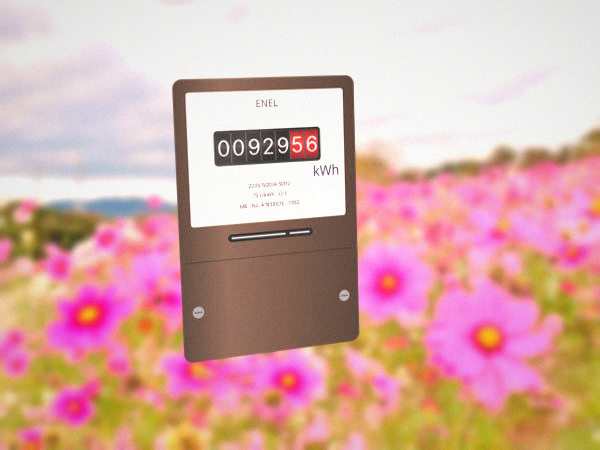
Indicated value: 929.56 kWh
